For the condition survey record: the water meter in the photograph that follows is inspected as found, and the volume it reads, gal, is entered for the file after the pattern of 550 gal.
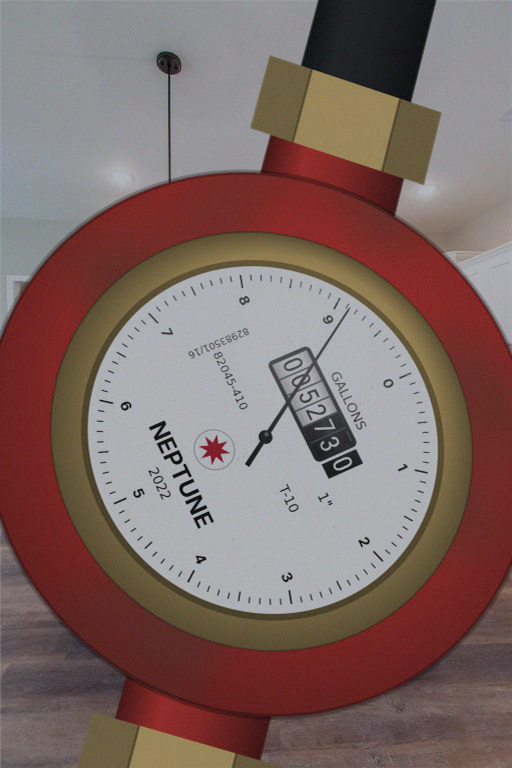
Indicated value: 52729.1 gal
